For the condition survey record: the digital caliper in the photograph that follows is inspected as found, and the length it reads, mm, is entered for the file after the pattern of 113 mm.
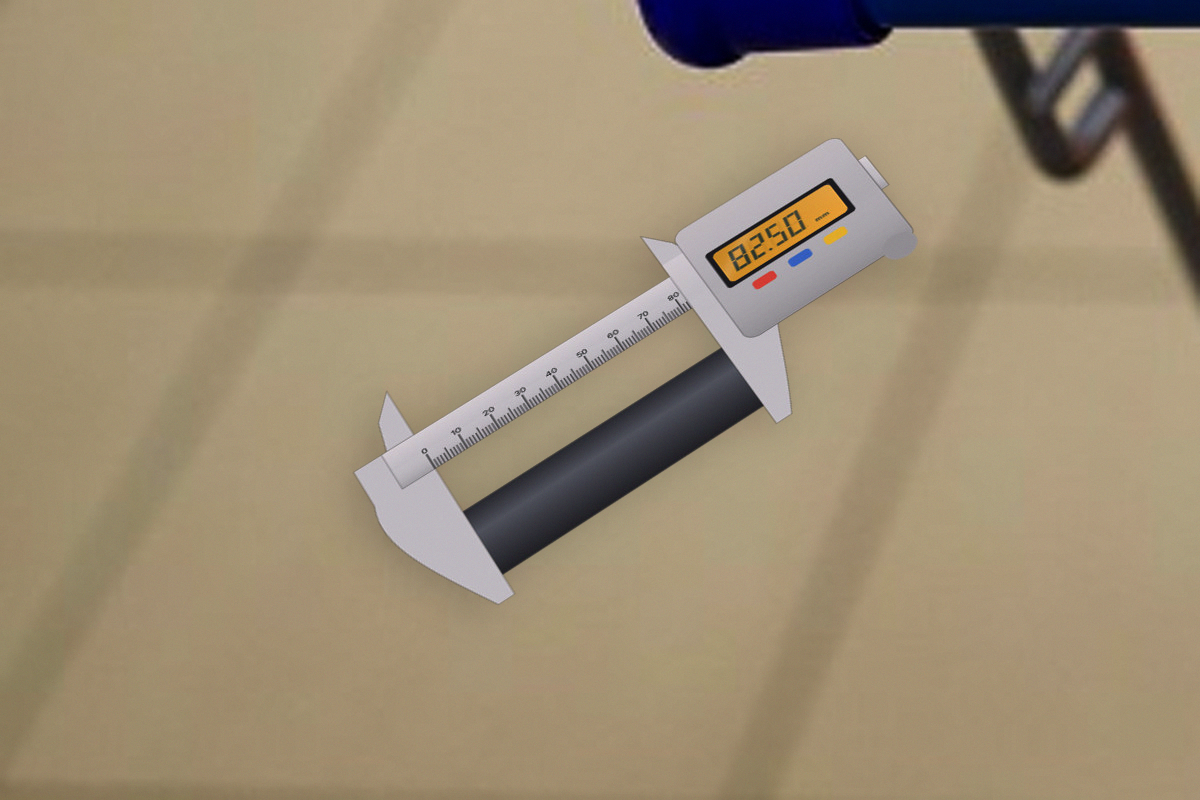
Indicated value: 82.50 mm
